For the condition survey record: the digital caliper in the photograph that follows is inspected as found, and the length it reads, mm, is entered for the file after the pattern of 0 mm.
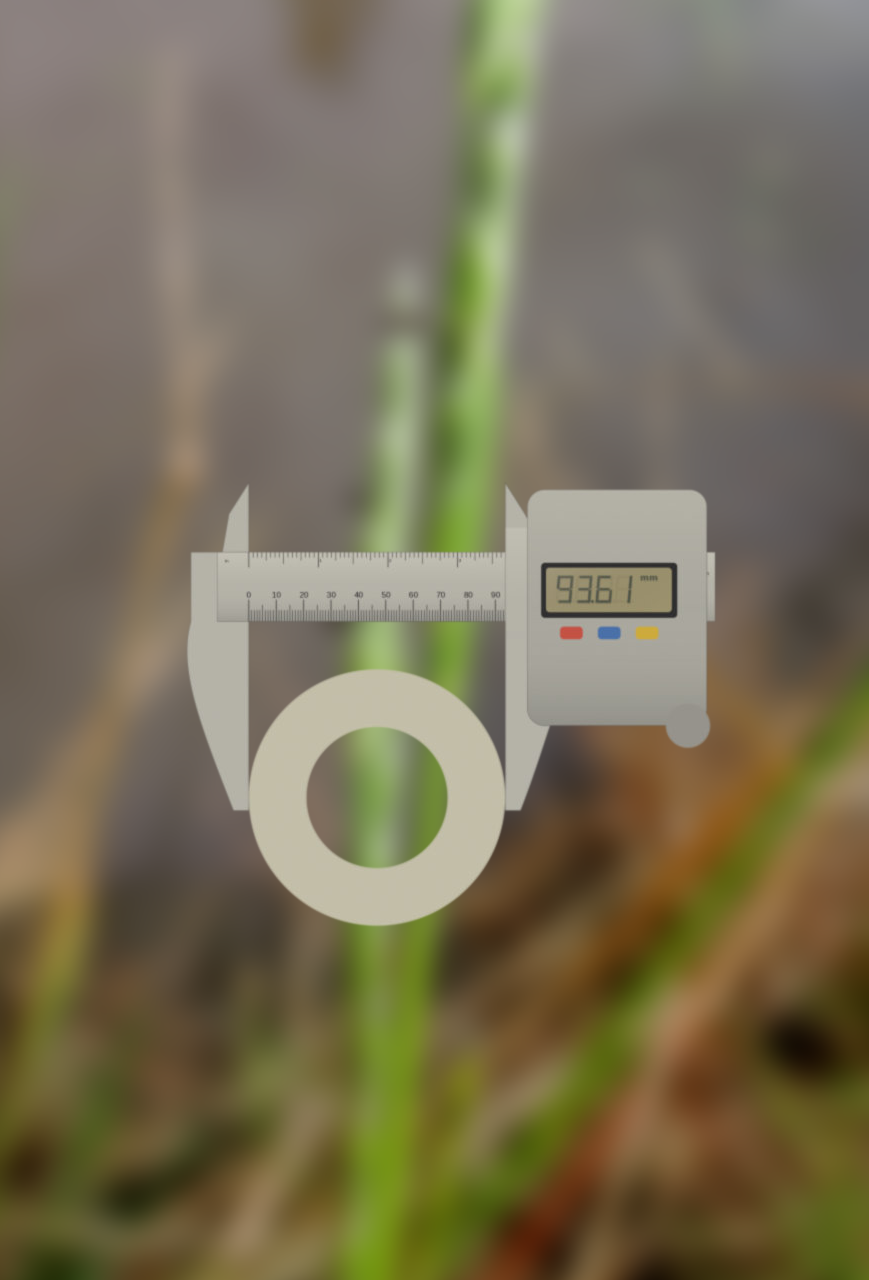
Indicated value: 93.61 mm
